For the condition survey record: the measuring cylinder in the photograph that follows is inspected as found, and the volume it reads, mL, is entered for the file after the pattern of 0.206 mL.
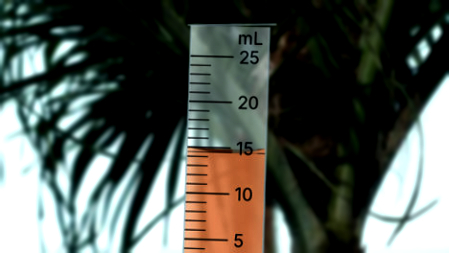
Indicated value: 14.5 mL
